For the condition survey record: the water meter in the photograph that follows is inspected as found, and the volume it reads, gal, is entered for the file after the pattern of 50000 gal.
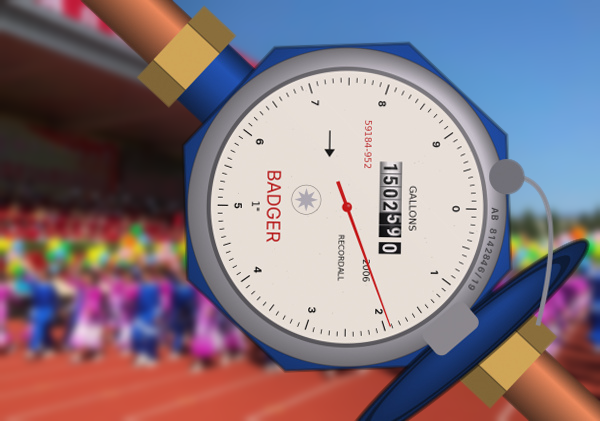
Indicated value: 1502591.9 gal
